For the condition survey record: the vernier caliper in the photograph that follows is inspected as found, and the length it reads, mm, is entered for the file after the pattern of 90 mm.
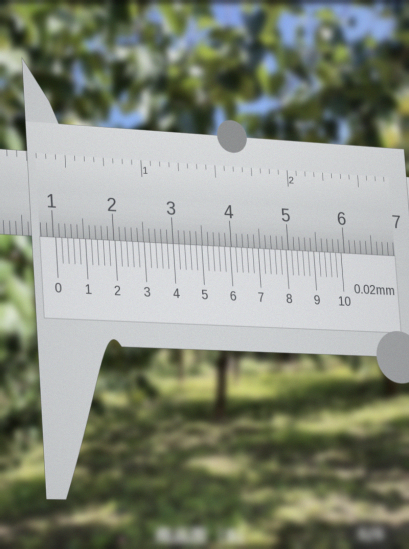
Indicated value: 10.4 mm
